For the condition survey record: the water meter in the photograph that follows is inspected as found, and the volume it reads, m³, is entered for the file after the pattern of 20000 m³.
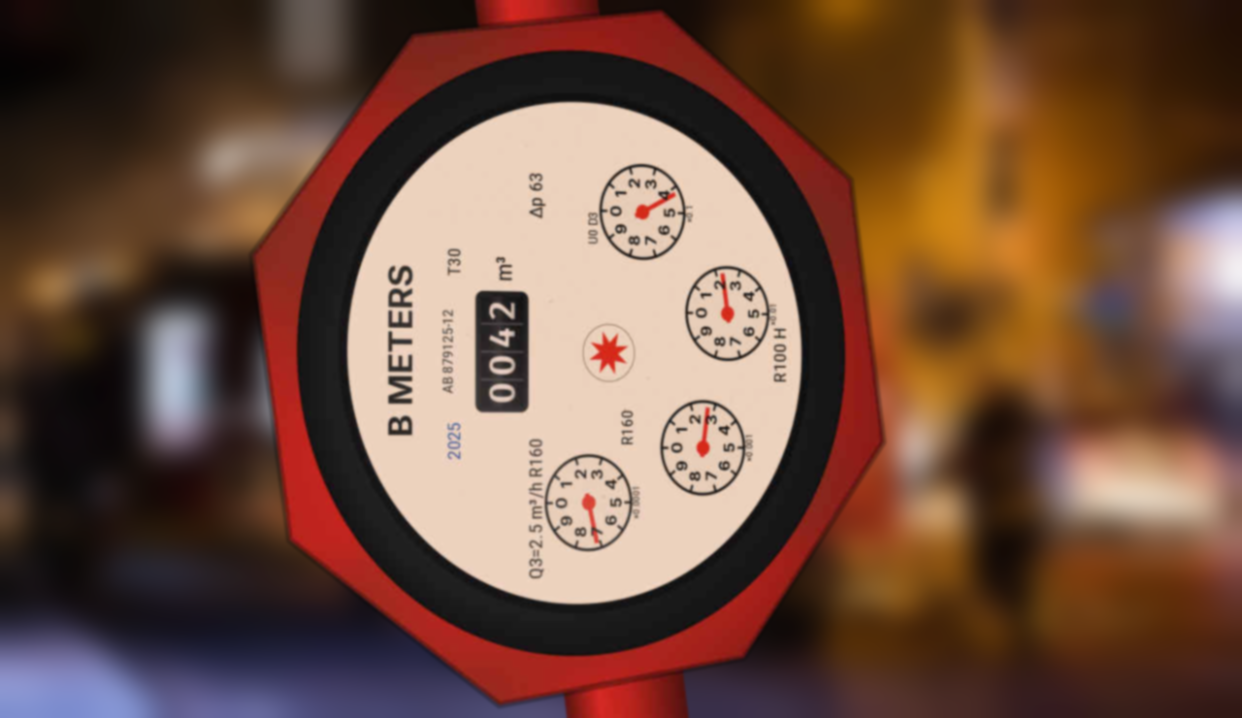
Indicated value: 42.4227 m³
